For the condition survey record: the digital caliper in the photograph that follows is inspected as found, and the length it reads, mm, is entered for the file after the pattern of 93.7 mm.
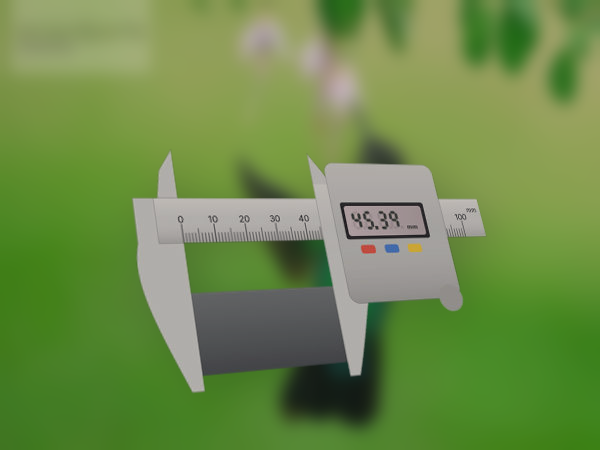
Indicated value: 45.39 mm
